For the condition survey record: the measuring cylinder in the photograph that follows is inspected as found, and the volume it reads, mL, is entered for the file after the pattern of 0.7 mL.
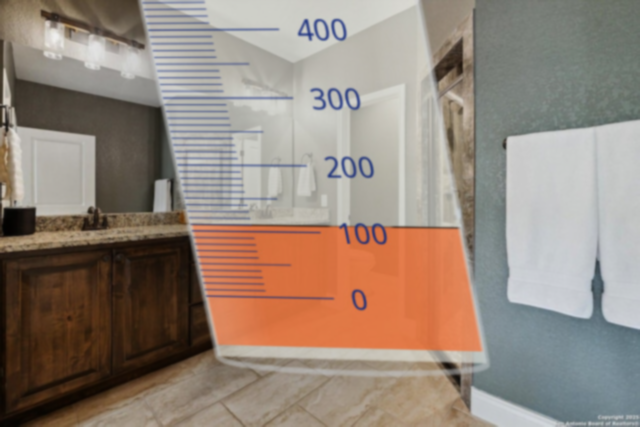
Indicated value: 110 mL
